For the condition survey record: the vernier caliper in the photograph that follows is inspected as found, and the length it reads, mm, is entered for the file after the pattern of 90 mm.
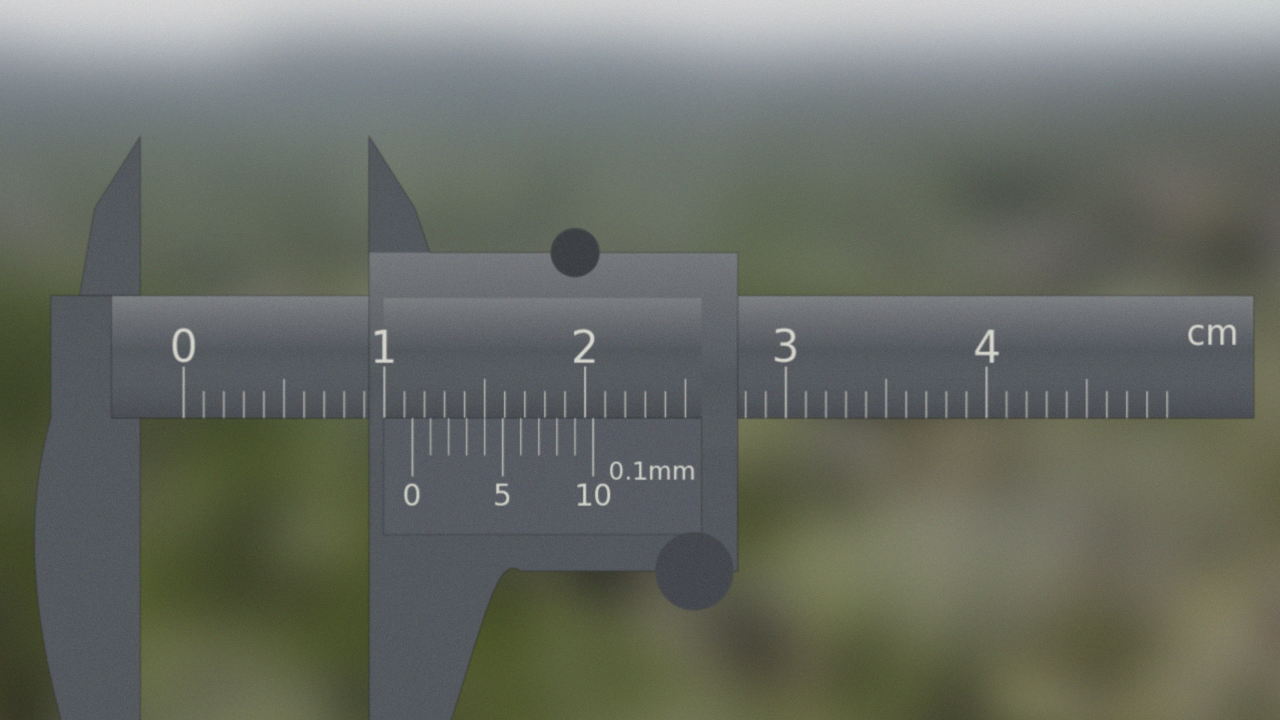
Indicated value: 11.4 mm
